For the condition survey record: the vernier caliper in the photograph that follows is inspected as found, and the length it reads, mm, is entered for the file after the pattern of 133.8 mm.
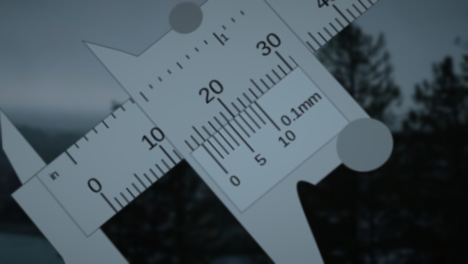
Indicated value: 14.4 mm
